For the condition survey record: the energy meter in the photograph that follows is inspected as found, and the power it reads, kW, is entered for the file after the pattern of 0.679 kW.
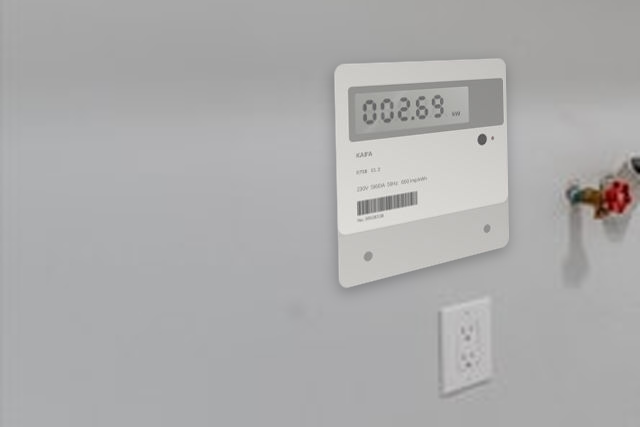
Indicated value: 2.69 kW
